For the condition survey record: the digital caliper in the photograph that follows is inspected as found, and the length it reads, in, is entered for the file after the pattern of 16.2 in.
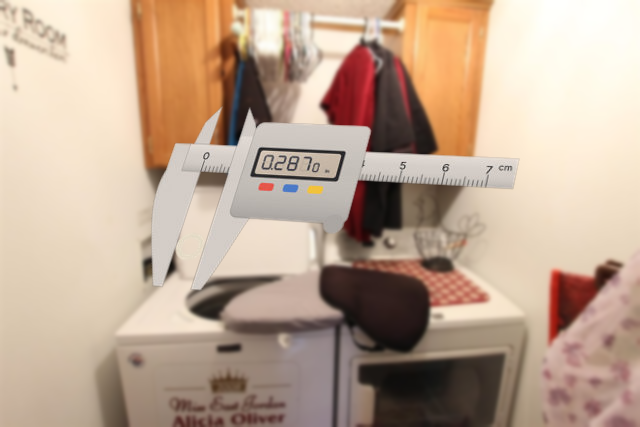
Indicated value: 0.2870 in
